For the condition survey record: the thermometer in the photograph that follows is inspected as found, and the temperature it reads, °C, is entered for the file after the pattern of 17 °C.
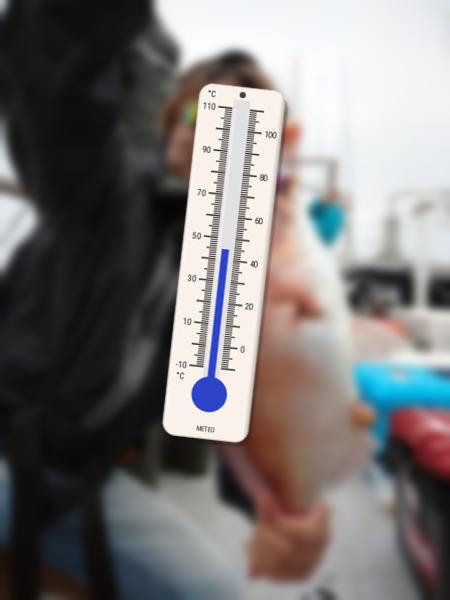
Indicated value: 45 °C
